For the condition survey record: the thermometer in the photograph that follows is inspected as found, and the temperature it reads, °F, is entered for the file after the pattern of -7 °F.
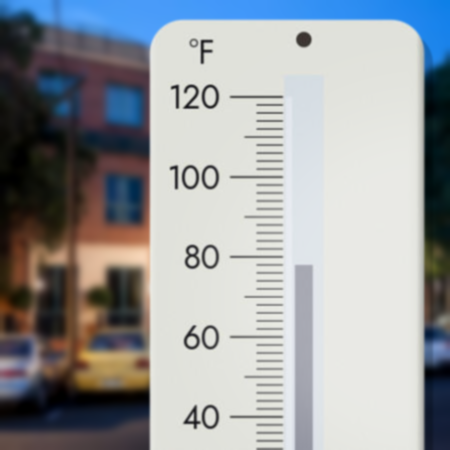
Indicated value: 78 °F
